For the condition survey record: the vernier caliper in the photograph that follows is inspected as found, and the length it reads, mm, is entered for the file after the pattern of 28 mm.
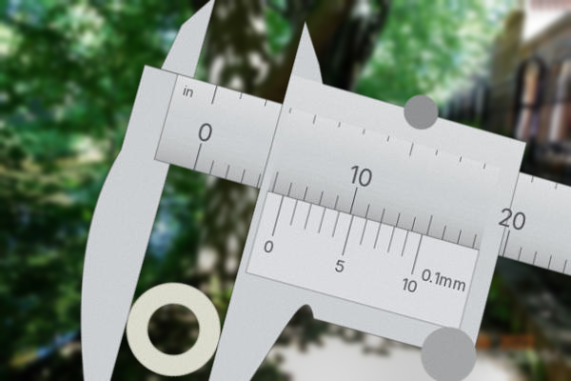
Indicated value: 5.7 mm
